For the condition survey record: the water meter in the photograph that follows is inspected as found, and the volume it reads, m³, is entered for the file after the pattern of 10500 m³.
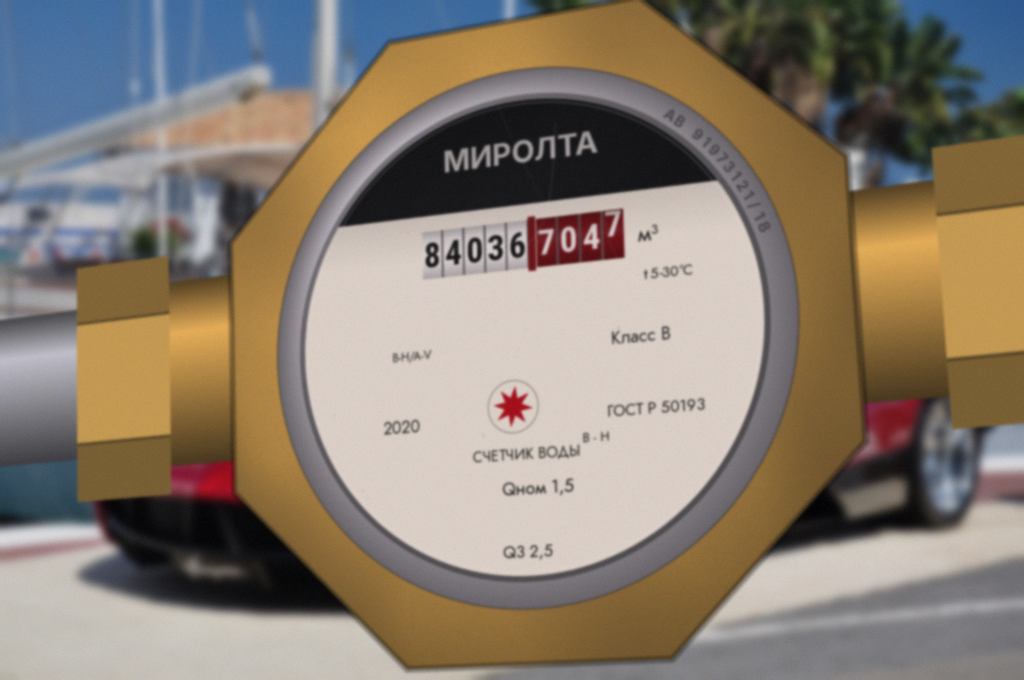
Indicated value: 84036.7047 m³
